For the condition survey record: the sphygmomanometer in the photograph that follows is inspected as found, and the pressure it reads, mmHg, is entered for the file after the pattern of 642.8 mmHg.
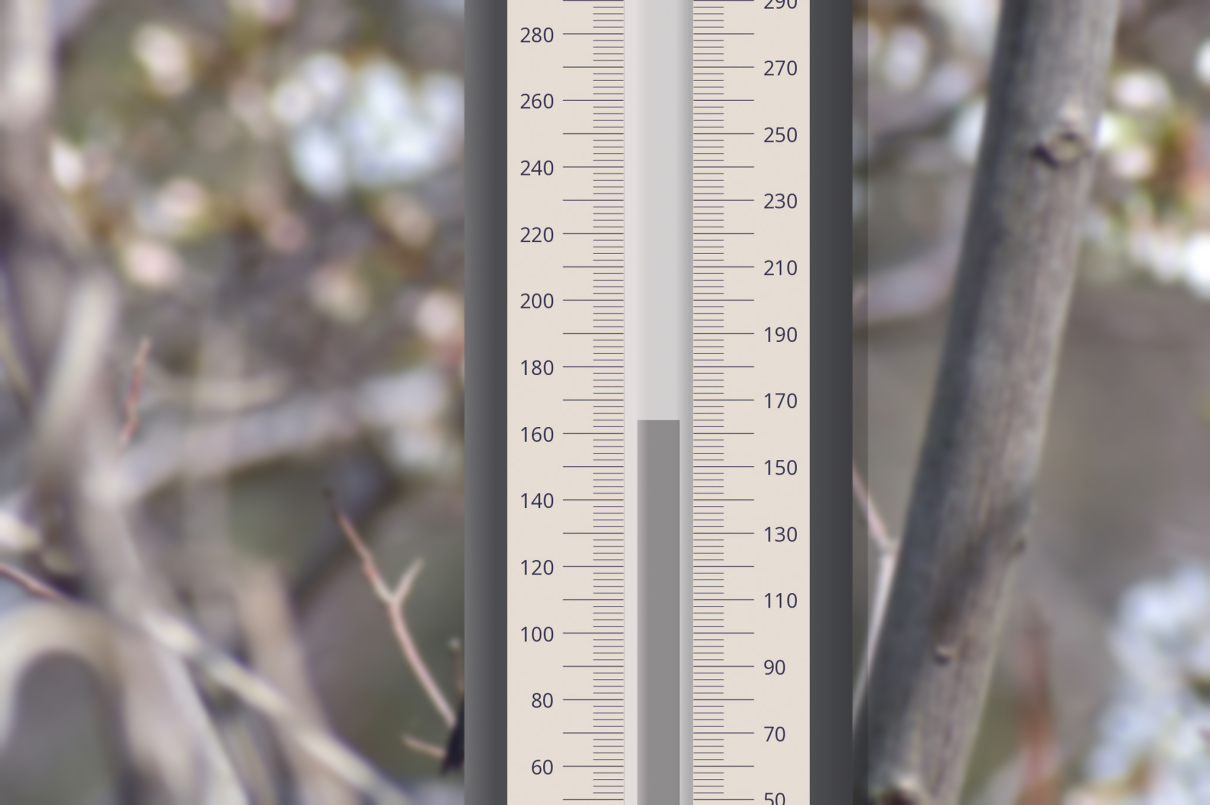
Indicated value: 164 mmHg
